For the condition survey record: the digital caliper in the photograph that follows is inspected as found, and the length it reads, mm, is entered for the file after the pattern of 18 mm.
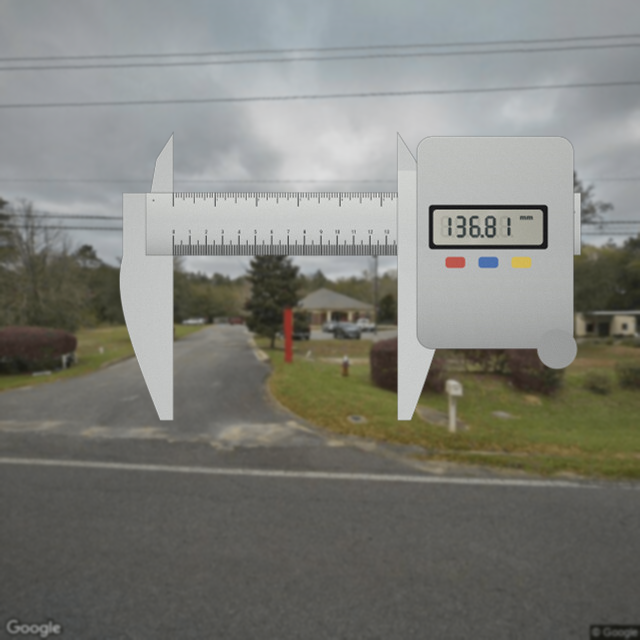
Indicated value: 136.81 mm
